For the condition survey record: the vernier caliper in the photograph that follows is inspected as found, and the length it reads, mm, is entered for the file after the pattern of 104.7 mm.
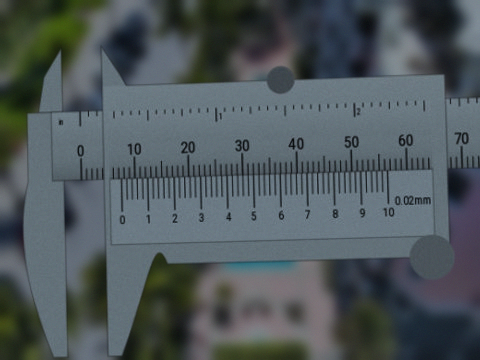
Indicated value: 7.5 mm
